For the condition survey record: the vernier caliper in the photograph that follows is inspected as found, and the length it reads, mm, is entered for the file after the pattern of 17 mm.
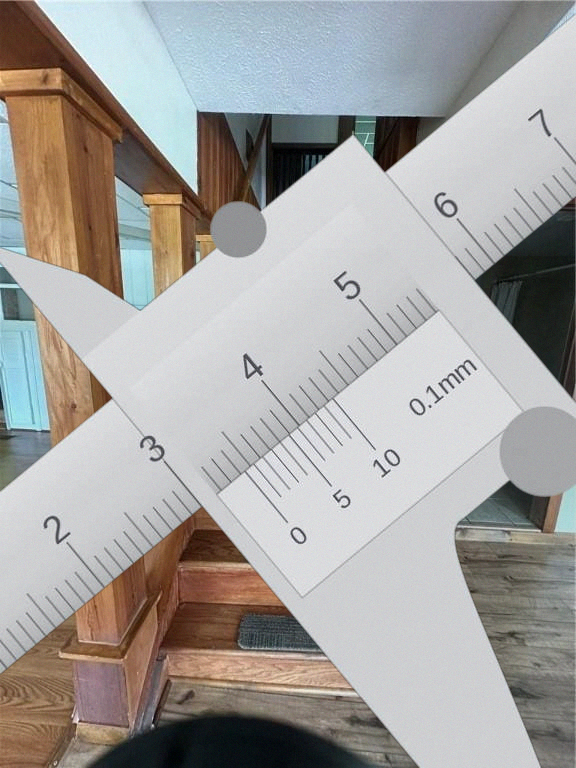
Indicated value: 34.4 mm
